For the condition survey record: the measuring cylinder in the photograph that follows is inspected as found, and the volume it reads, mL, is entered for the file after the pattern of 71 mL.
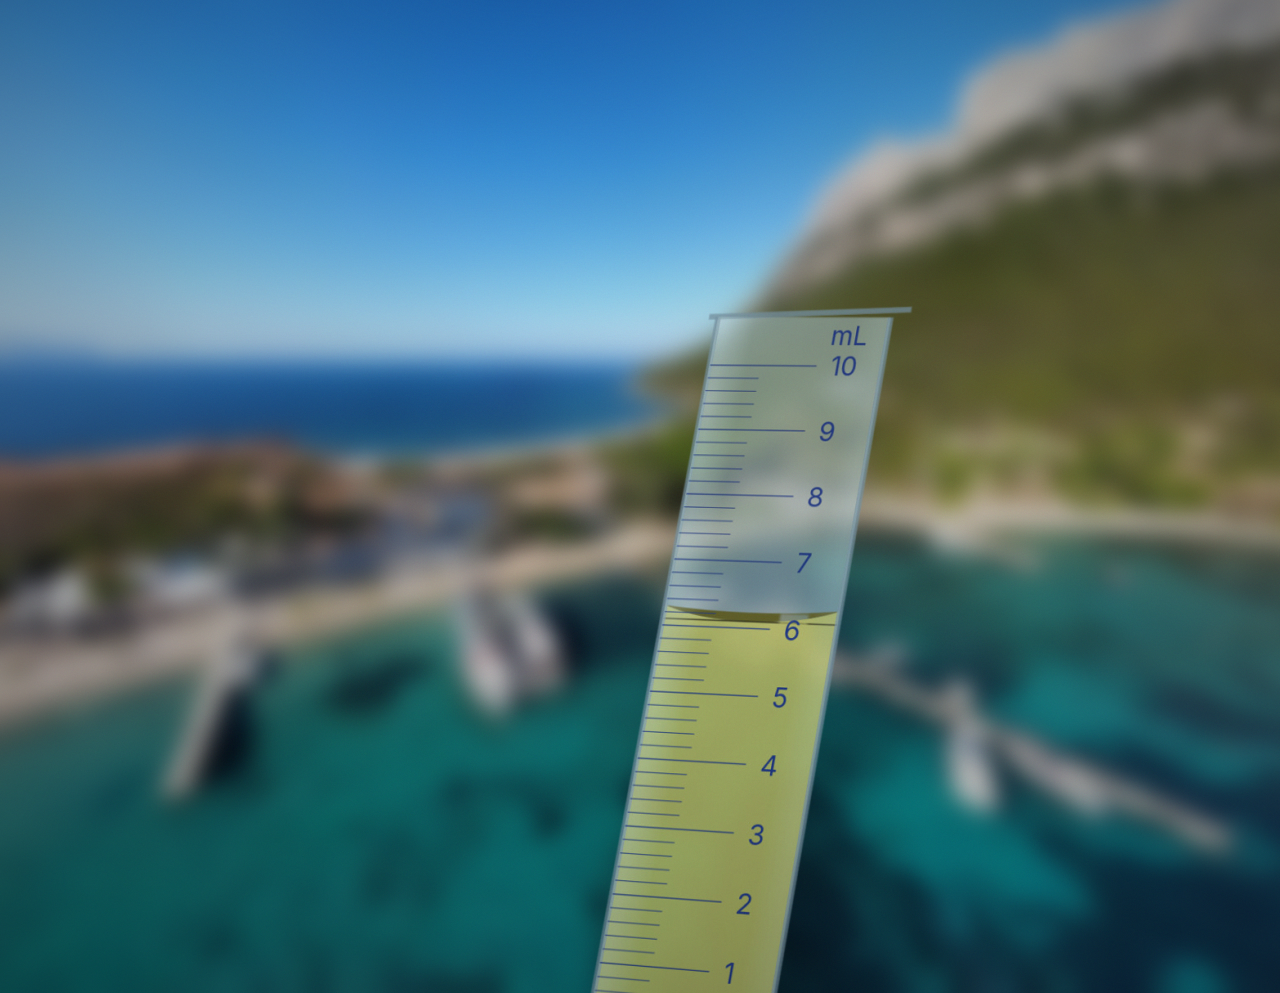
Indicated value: 6.1 mL
